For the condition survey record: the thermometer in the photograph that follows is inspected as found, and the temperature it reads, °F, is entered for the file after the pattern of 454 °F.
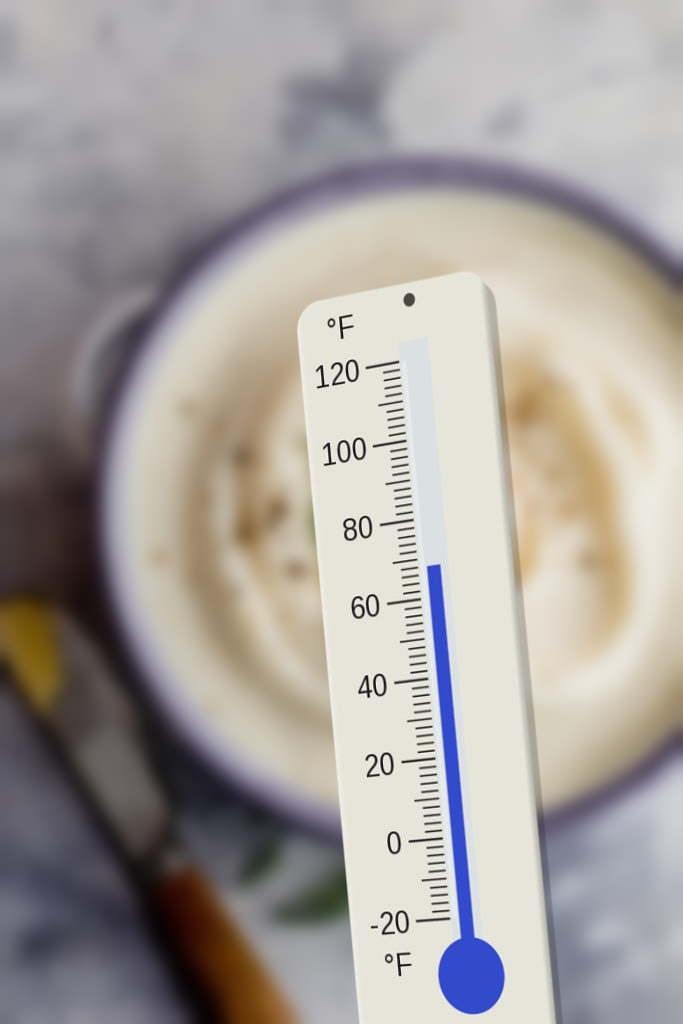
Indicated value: 68 °F
